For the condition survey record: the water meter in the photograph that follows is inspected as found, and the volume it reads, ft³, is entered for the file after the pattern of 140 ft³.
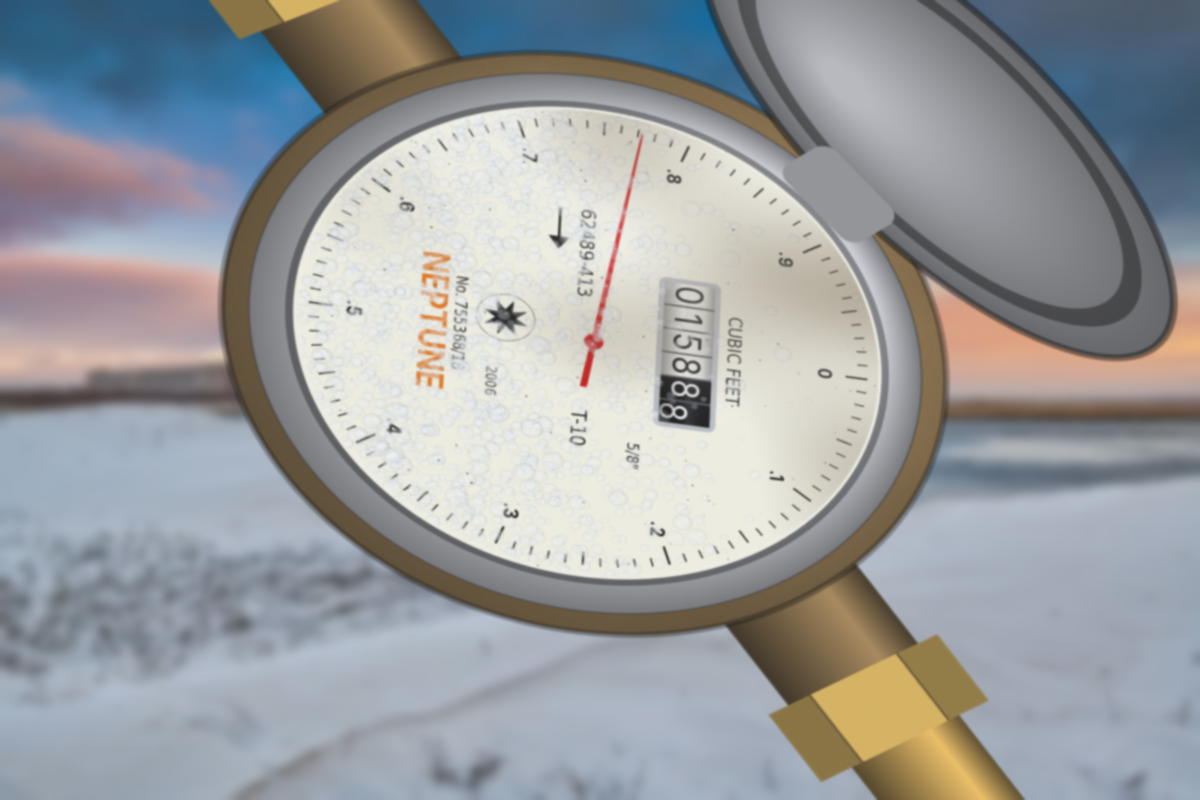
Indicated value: 15887.77 ft³
